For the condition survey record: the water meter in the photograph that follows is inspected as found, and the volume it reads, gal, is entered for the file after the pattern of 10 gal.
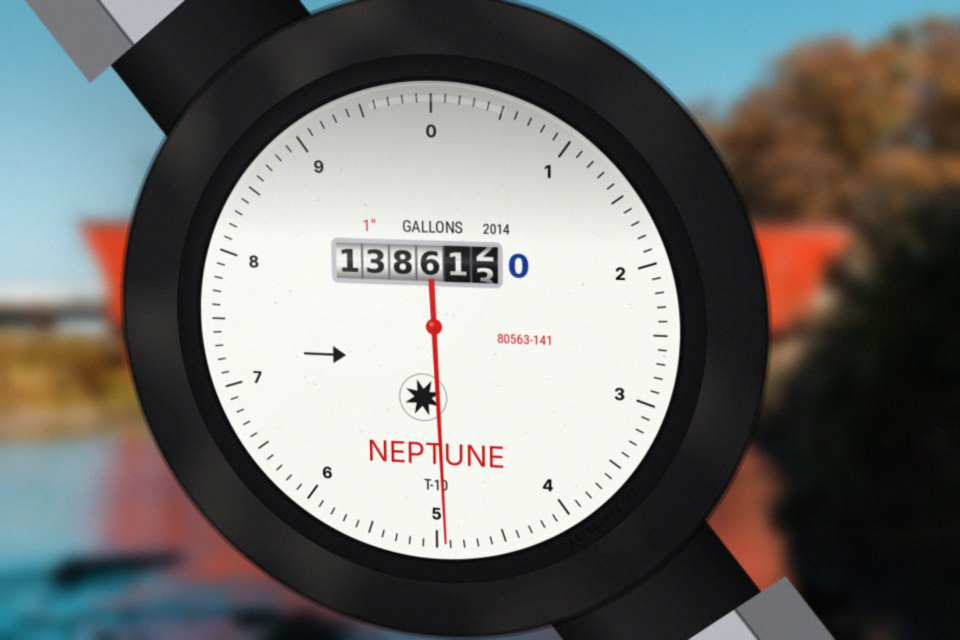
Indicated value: 1386124.9 gal
